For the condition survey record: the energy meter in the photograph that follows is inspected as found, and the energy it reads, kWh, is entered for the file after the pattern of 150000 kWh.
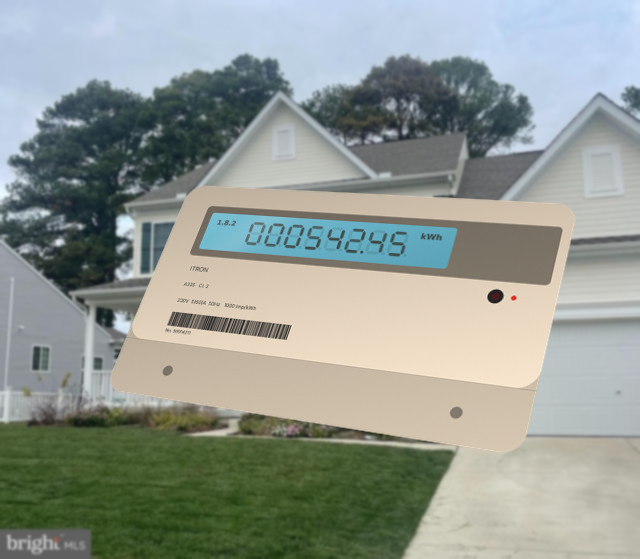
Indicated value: 542.45 kWh
